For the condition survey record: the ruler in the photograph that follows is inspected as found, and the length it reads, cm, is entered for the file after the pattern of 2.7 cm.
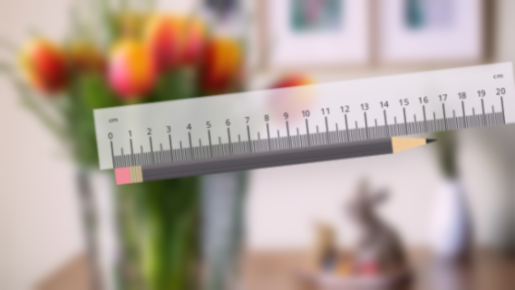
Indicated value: 16.5 cm
